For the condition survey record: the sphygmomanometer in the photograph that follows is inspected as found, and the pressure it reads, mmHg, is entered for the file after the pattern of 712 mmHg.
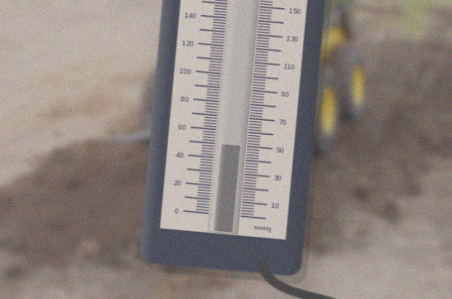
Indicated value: 50 mmHg
